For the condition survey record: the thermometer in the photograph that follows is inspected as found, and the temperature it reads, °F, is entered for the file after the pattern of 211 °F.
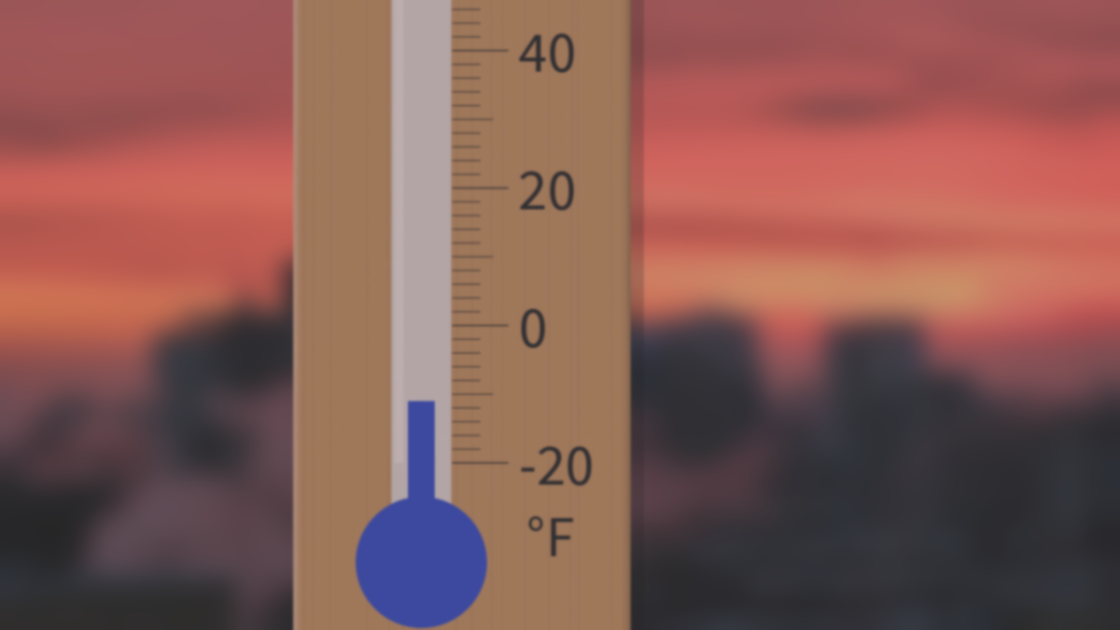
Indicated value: -11 °F
